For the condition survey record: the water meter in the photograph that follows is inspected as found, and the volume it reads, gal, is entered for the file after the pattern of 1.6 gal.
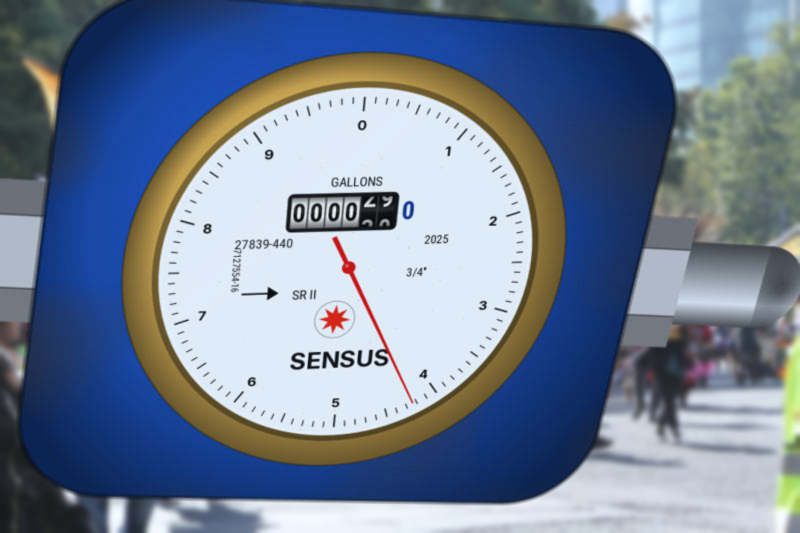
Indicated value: 294.2 gal
